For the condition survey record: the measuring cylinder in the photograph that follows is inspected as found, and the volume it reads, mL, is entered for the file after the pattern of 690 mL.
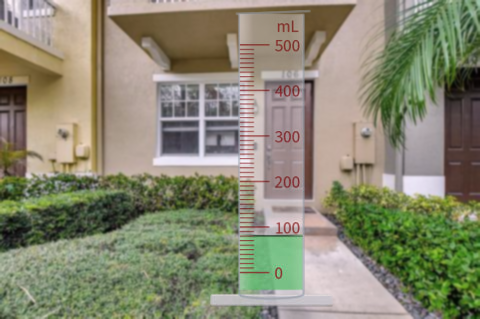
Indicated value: 80 mL
